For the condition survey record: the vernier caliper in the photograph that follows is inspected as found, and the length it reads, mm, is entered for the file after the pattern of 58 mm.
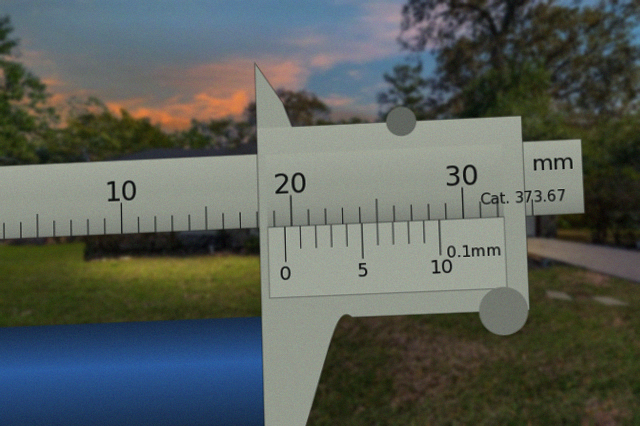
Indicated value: 19.6 mm
